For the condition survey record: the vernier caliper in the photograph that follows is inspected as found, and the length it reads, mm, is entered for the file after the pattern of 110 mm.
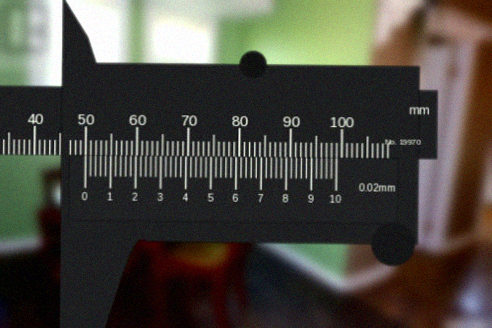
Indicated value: 50.0 mm
